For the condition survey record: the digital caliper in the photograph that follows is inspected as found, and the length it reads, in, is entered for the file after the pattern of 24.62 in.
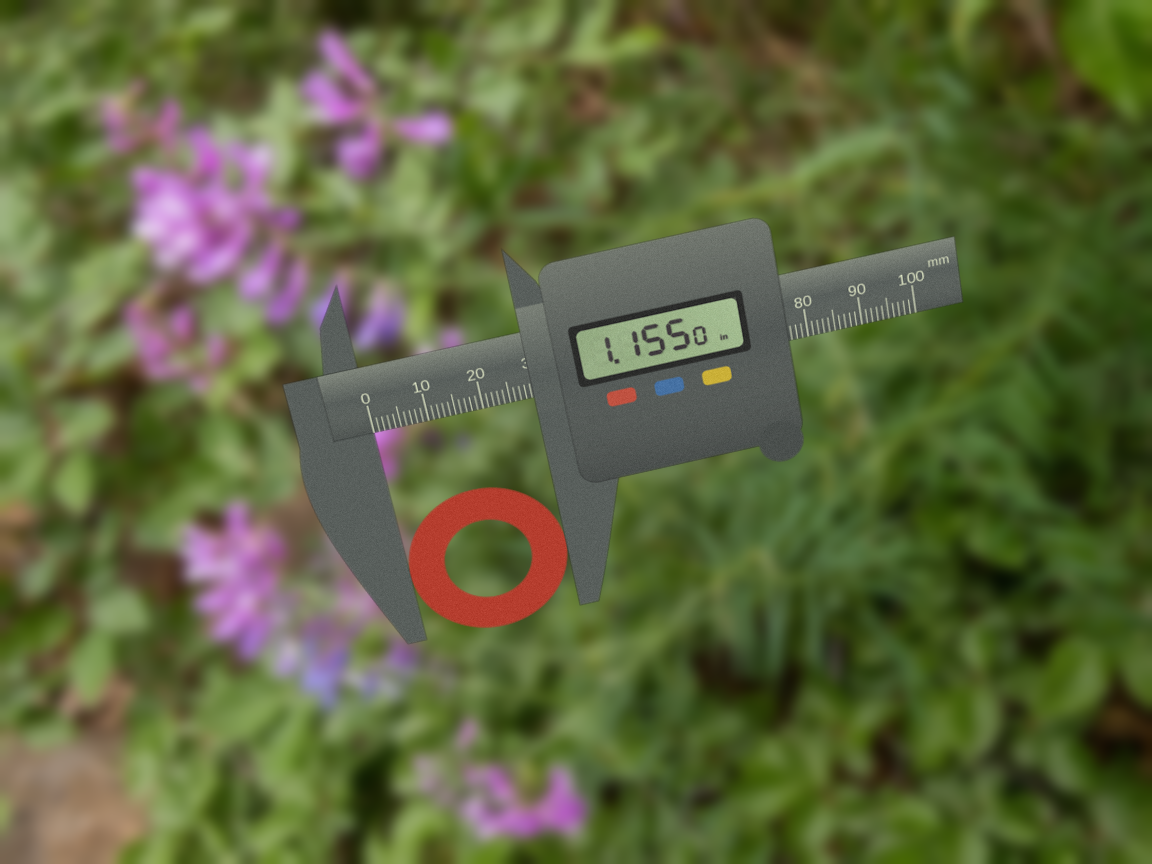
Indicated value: 1.1550 in
